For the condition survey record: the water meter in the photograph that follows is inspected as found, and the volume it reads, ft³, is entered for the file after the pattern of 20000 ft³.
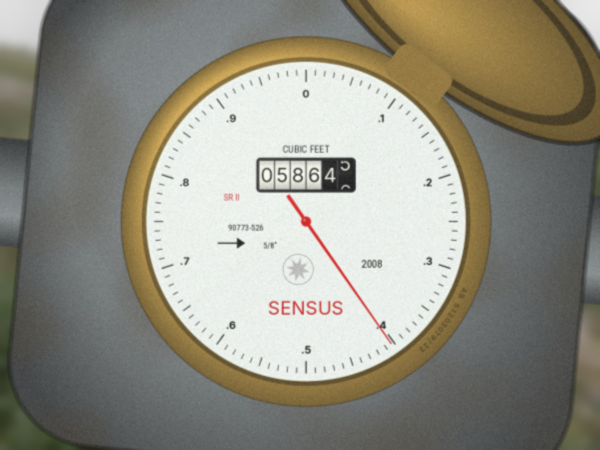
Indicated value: 58645.40 ft³
